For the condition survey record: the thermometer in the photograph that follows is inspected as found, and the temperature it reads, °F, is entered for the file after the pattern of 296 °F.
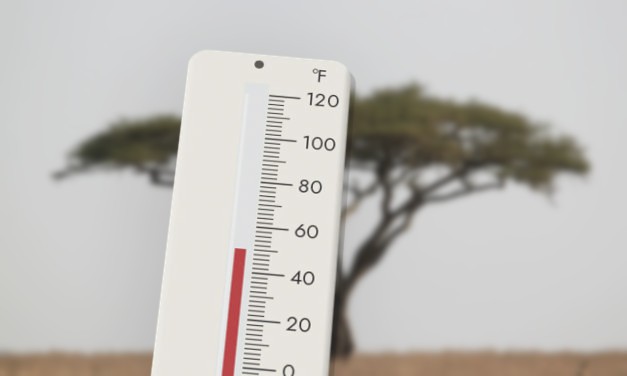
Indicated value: 50 °F
